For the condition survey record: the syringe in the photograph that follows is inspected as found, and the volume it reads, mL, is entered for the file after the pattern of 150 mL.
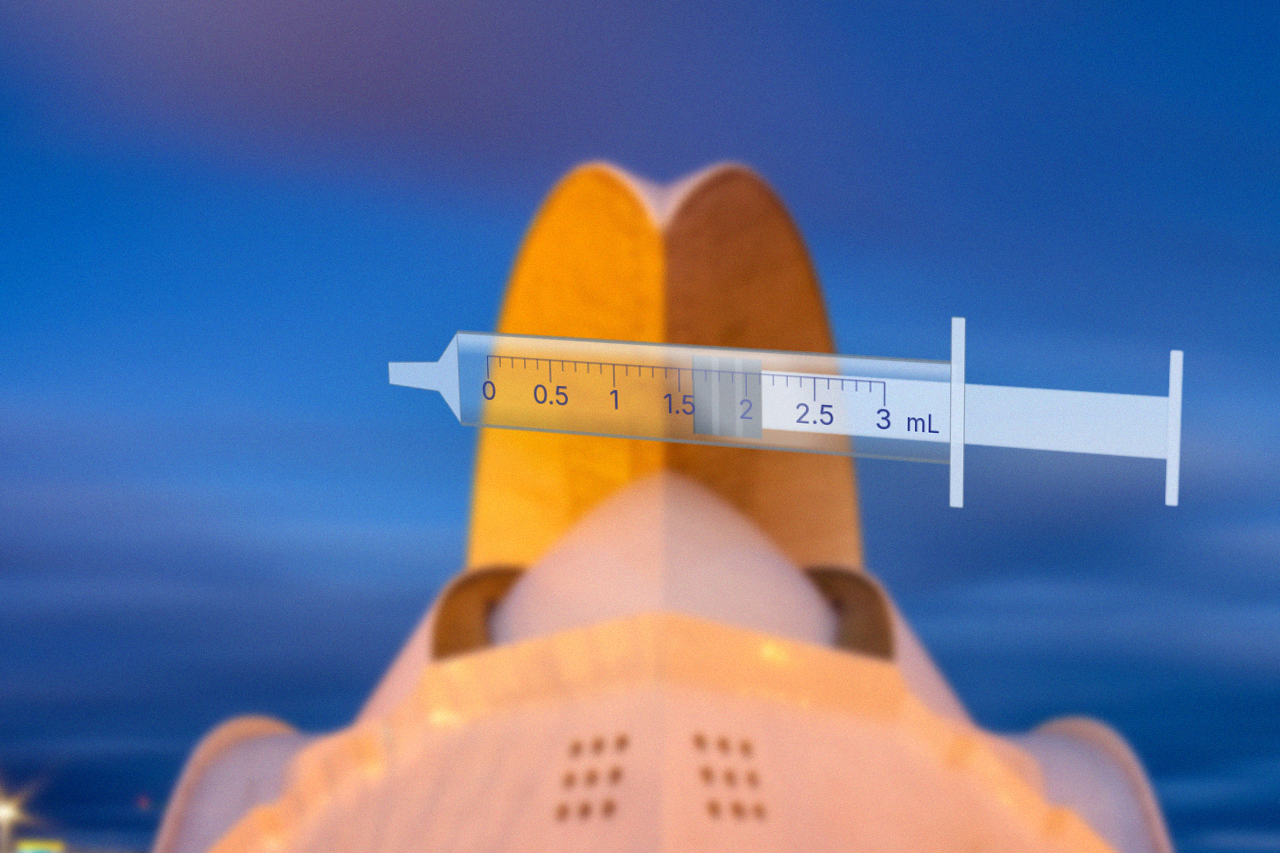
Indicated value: 1.6 mL
